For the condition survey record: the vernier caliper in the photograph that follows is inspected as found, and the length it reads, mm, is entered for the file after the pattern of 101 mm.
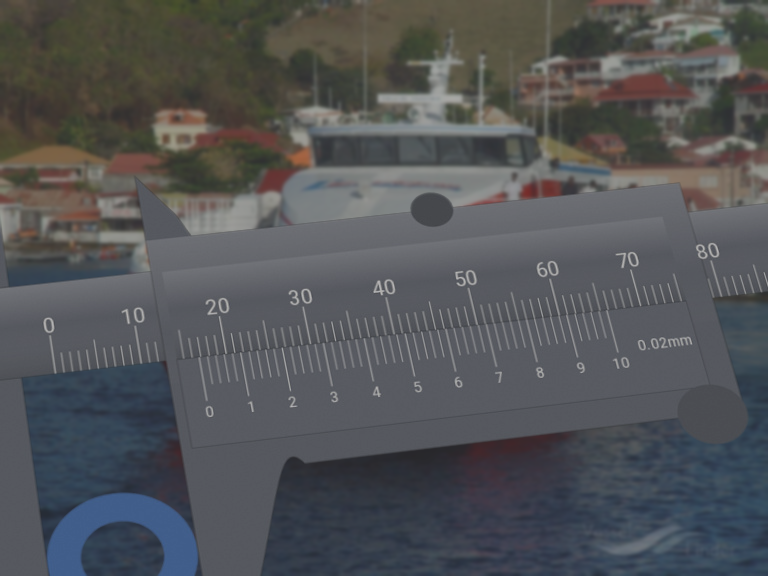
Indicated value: 16.8 mm
